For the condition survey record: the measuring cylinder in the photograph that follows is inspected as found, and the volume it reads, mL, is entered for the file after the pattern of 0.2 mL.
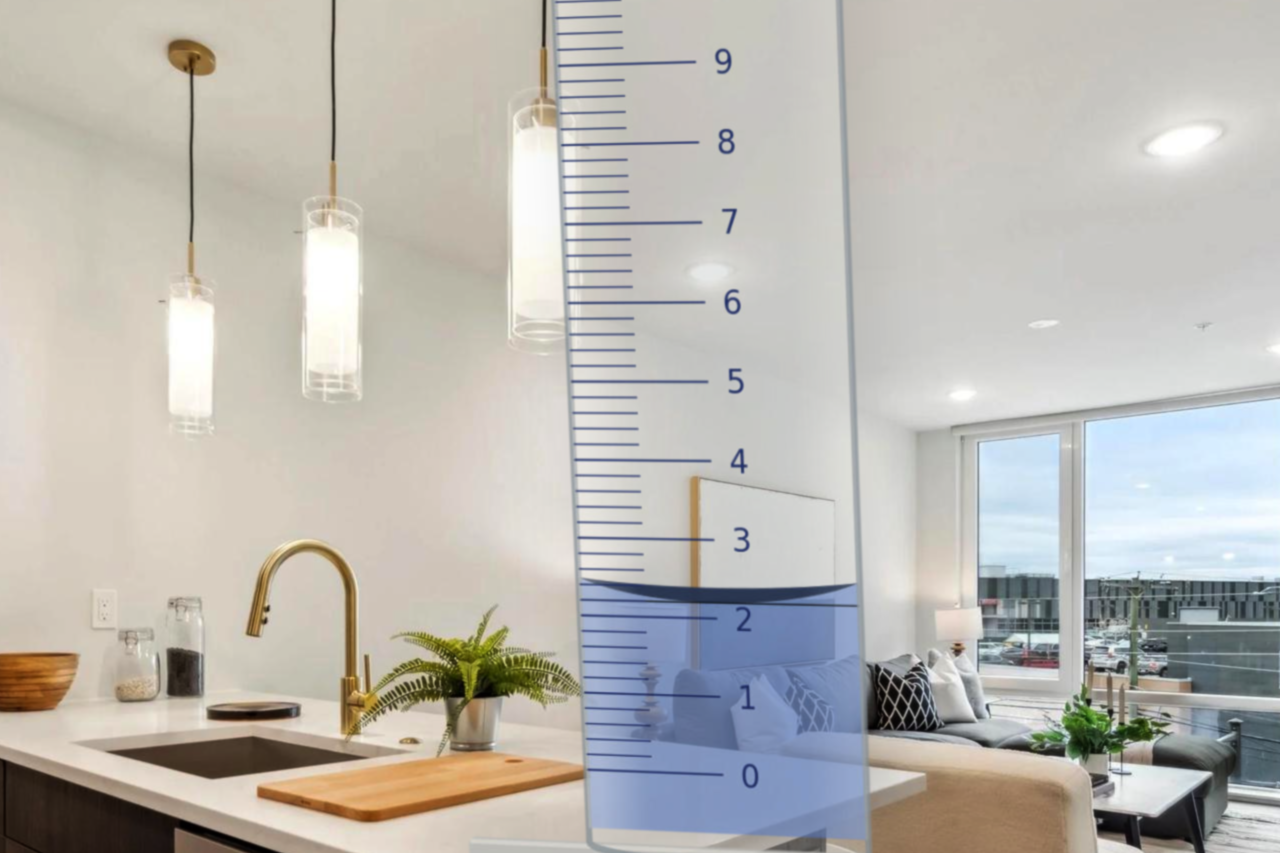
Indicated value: 2.2 mL
